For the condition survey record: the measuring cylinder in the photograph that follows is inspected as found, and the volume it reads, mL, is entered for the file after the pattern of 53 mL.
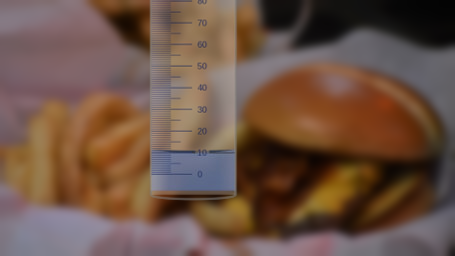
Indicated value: 10 mL
